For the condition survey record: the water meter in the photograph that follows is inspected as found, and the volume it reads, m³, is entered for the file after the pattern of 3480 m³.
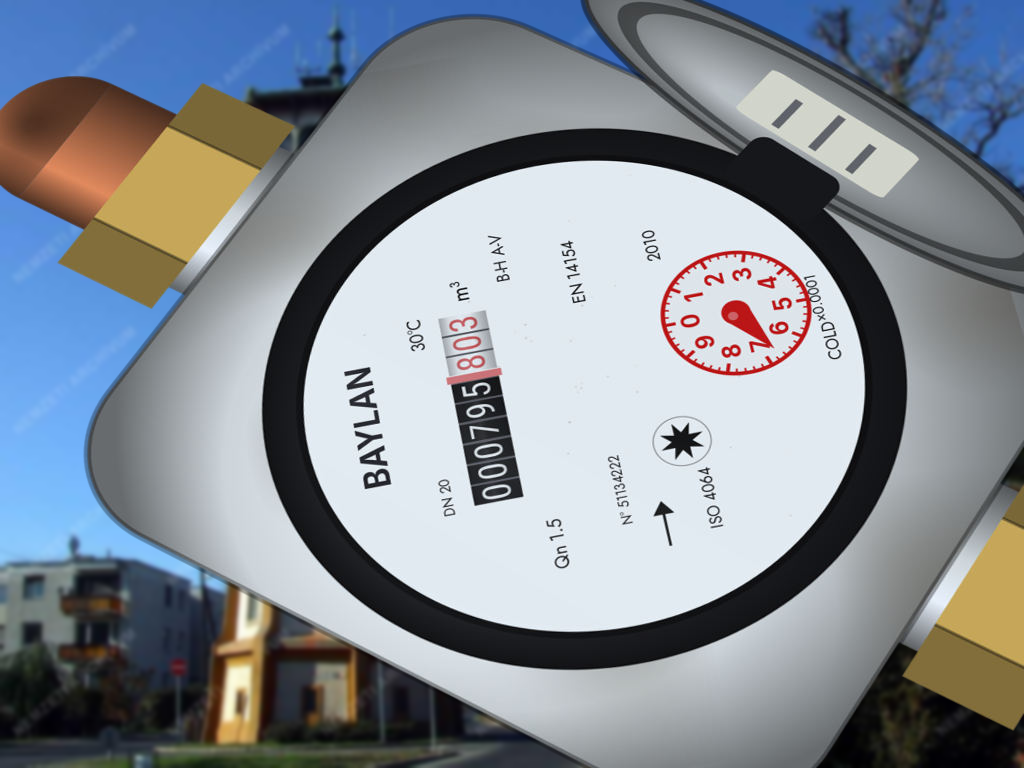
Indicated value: 795.8036 m³
